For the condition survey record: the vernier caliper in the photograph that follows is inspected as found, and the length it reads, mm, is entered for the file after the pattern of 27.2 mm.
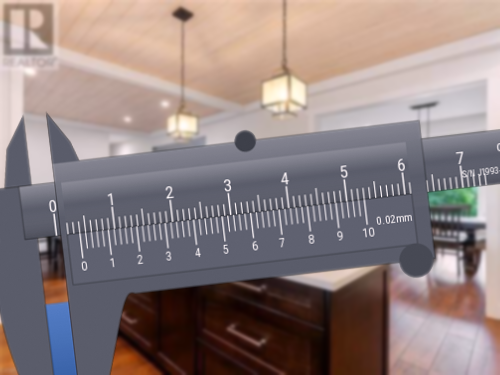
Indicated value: 4.0 mm
